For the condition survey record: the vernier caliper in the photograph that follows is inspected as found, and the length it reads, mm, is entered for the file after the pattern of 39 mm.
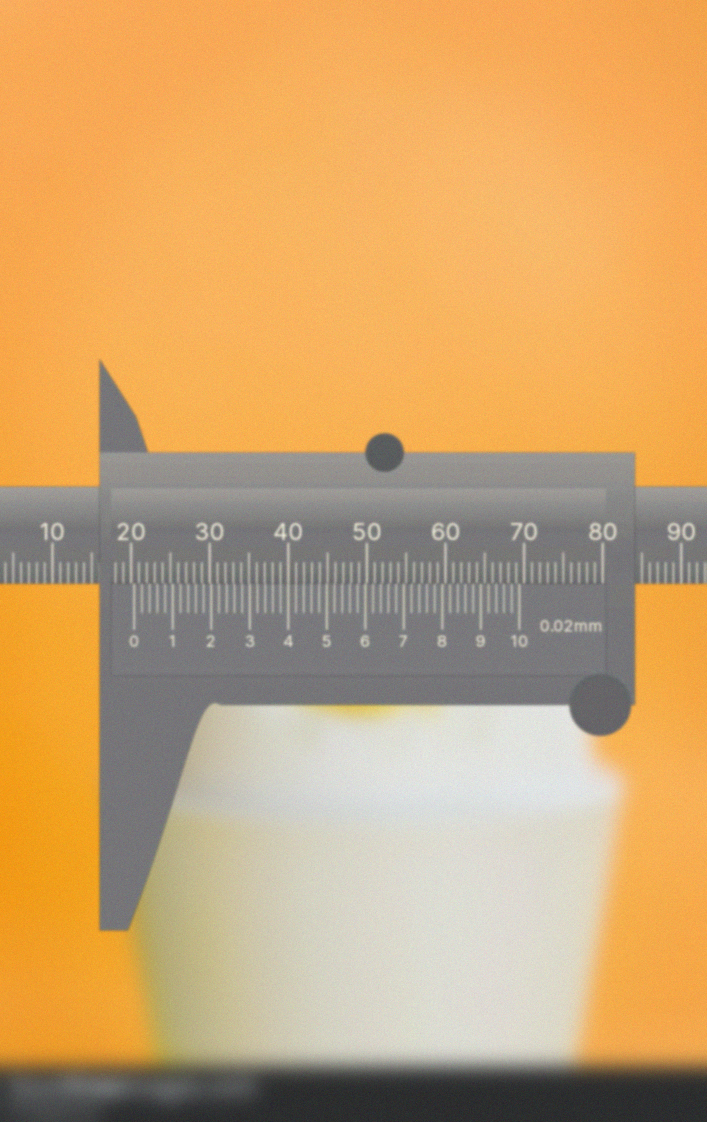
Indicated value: 20.4 mm
